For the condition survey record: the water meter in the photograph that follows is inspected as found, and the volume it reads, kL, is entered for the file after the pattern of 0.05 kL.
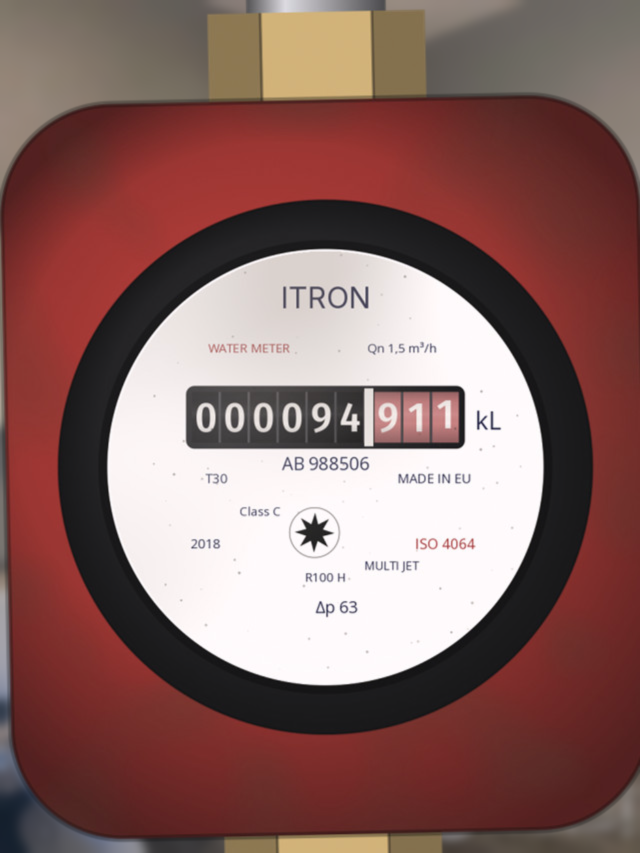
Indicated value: 94.911 kL
